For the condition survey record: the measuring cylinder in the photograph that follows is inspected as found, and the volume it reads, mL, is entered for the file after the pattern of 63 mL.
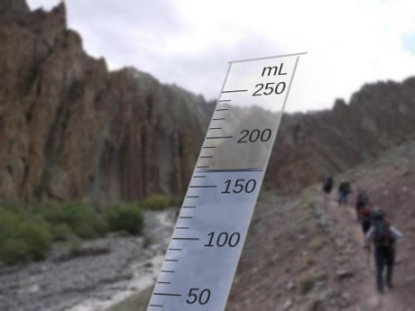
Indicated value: 165 mL
